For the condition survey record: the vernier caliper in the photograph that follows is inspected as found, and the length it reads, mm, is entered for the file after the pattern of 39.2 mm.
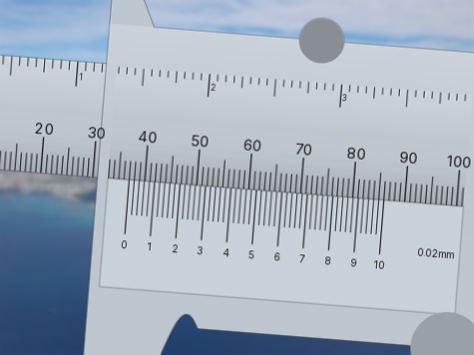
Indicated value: 37.0 mm
